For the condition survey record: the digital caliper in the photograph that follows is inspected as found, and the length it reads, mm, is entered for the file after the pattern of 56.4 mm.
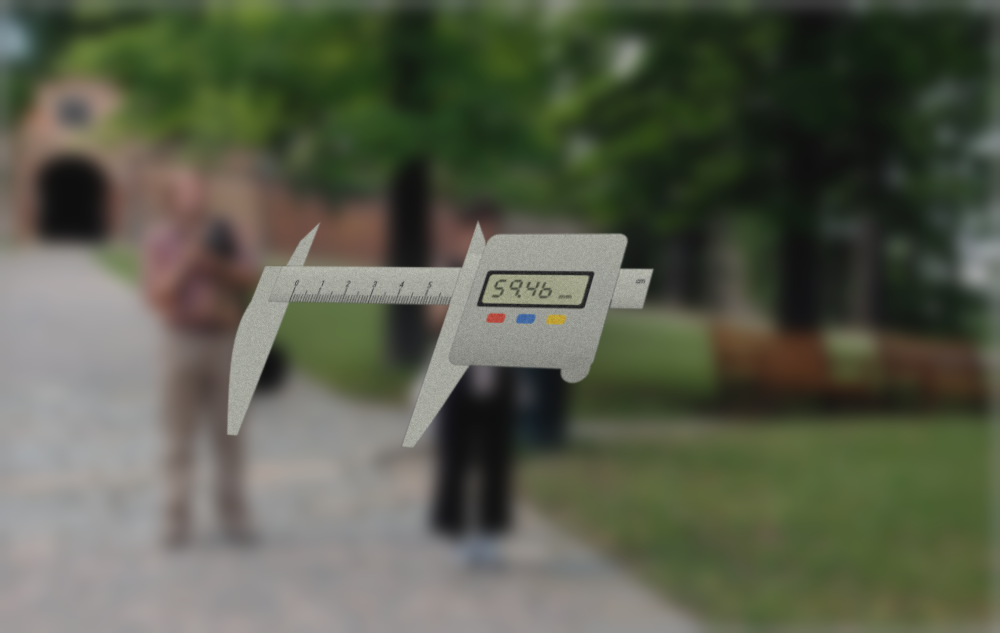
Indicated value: 59.46 mm
